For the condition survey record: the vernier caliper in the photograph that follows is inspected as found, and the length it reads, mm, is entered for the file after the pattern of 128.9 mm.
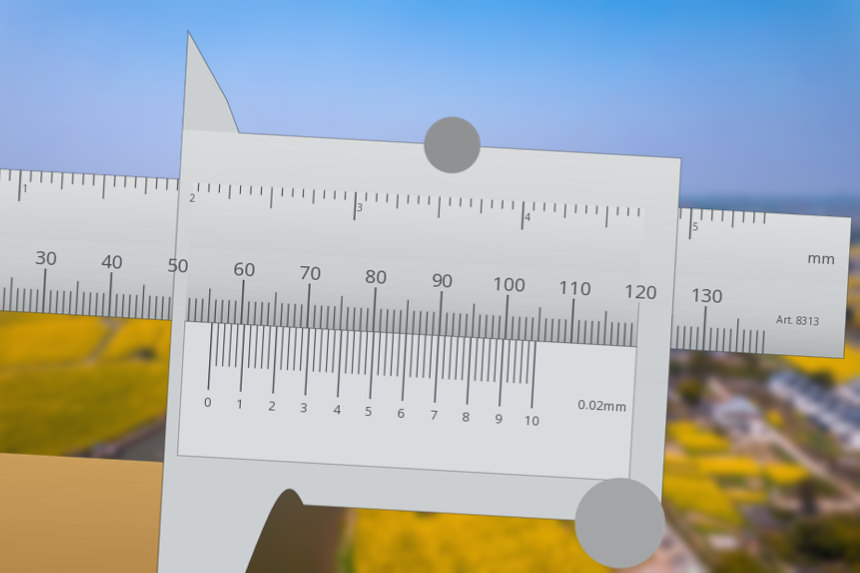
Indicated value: 55.6 mm
